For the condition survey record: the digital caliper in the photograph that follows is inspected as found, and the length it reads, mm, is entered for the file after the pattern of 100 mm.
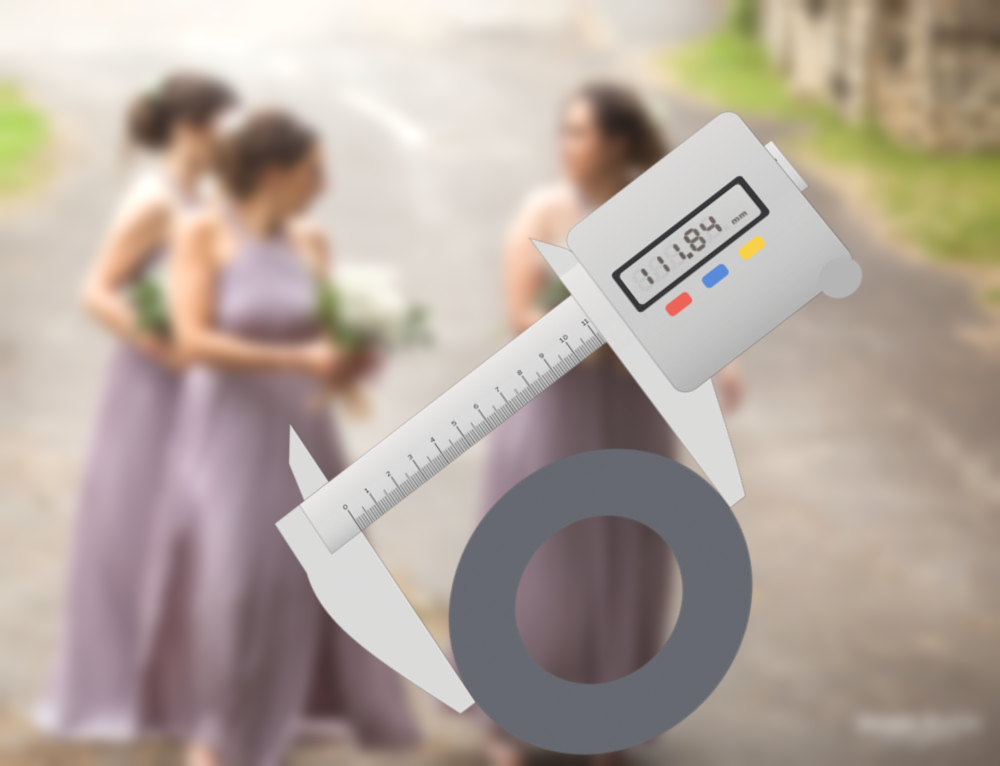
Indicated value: 111.84 mm
